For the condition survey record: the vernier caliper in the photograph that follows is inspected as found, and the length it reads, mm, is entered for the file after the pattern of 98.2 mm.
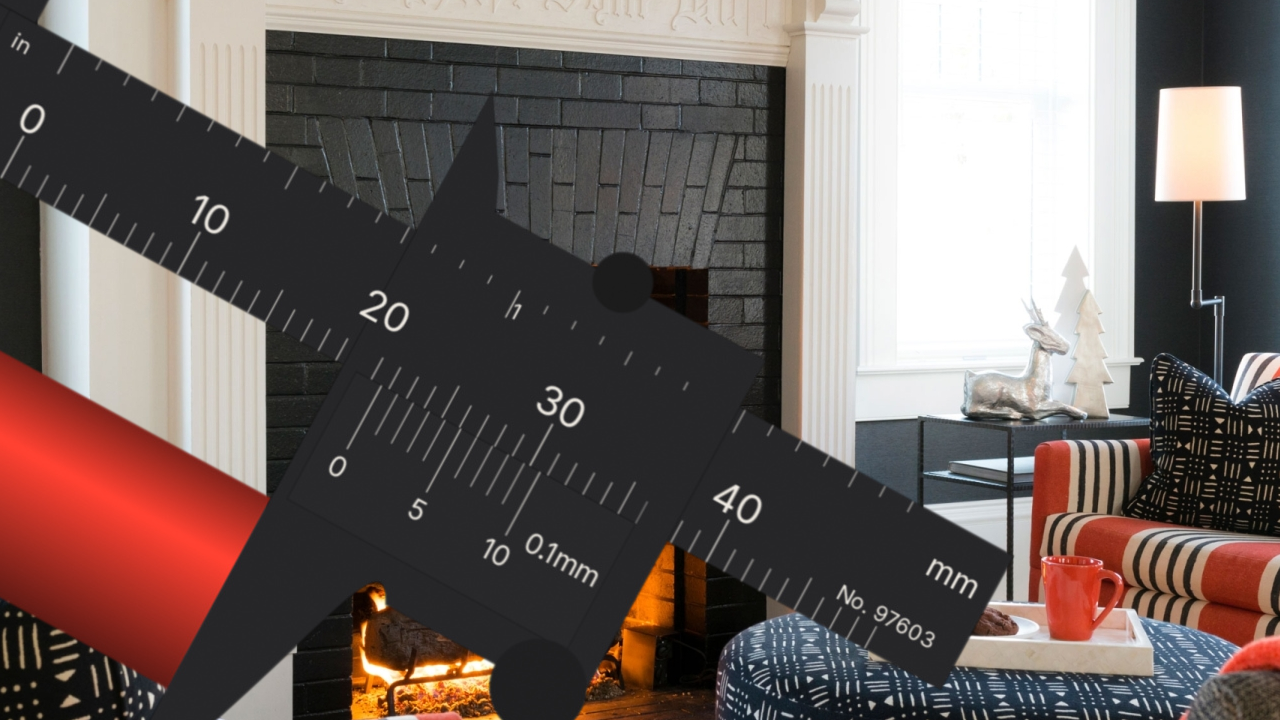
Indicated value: 21.6 mm
